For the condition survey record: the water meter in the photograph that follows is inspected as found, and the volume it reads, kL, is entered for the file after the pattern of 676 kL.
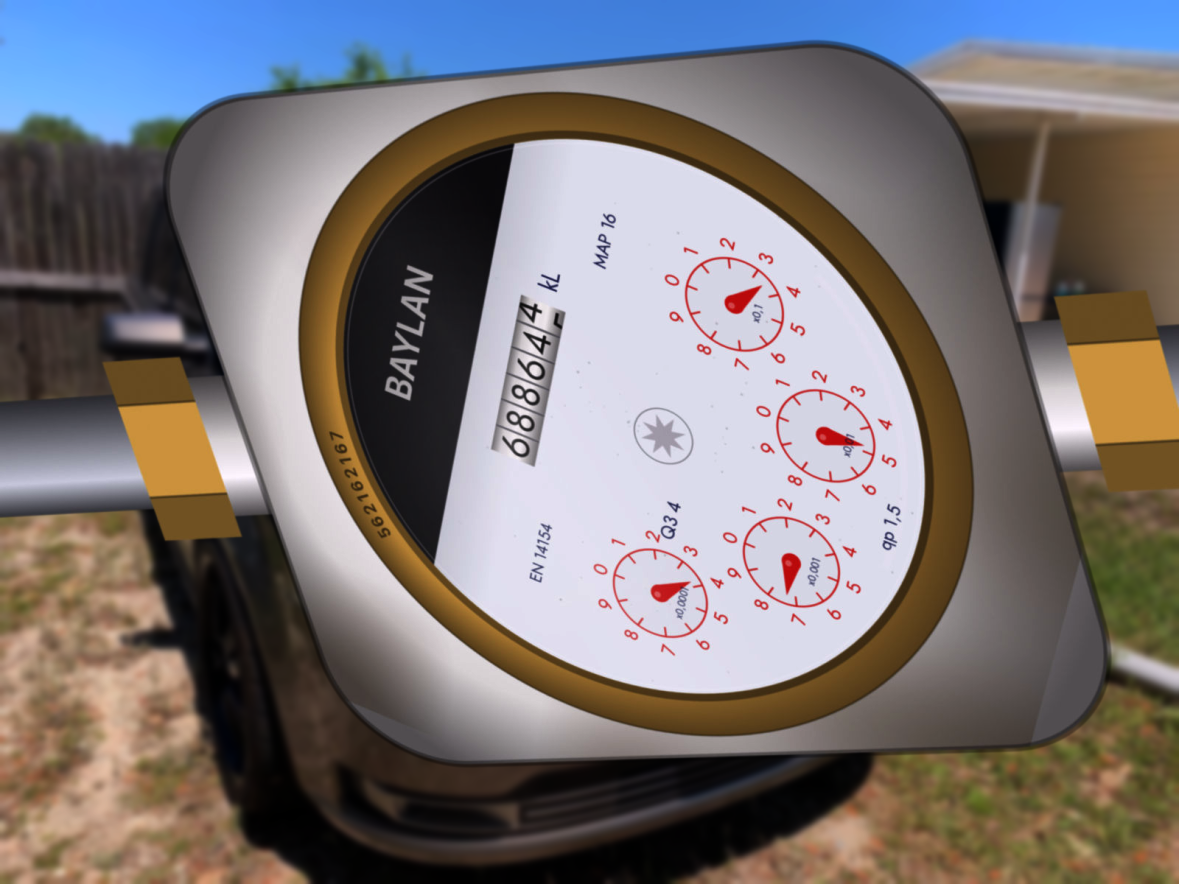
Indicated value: 688644.3473 kL
